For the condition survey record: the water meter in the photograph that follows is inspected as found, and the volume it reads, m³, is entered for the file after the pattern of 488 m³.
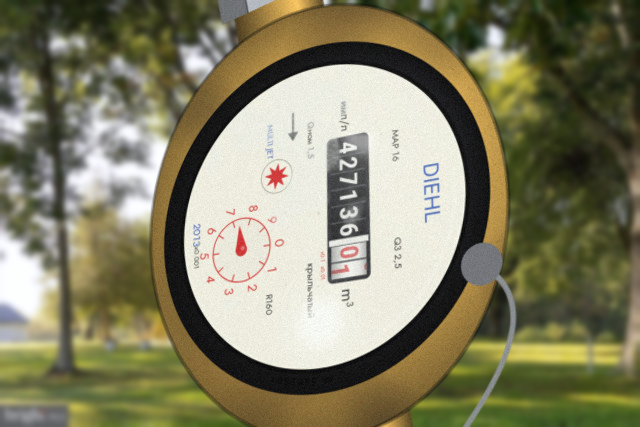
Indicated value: 427136.007 m³
